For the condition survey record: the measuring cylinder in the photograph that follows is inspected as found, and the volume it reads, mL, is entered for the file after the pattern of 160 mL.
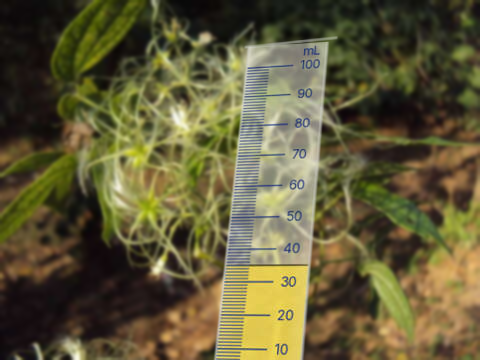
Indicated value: 35 mL
